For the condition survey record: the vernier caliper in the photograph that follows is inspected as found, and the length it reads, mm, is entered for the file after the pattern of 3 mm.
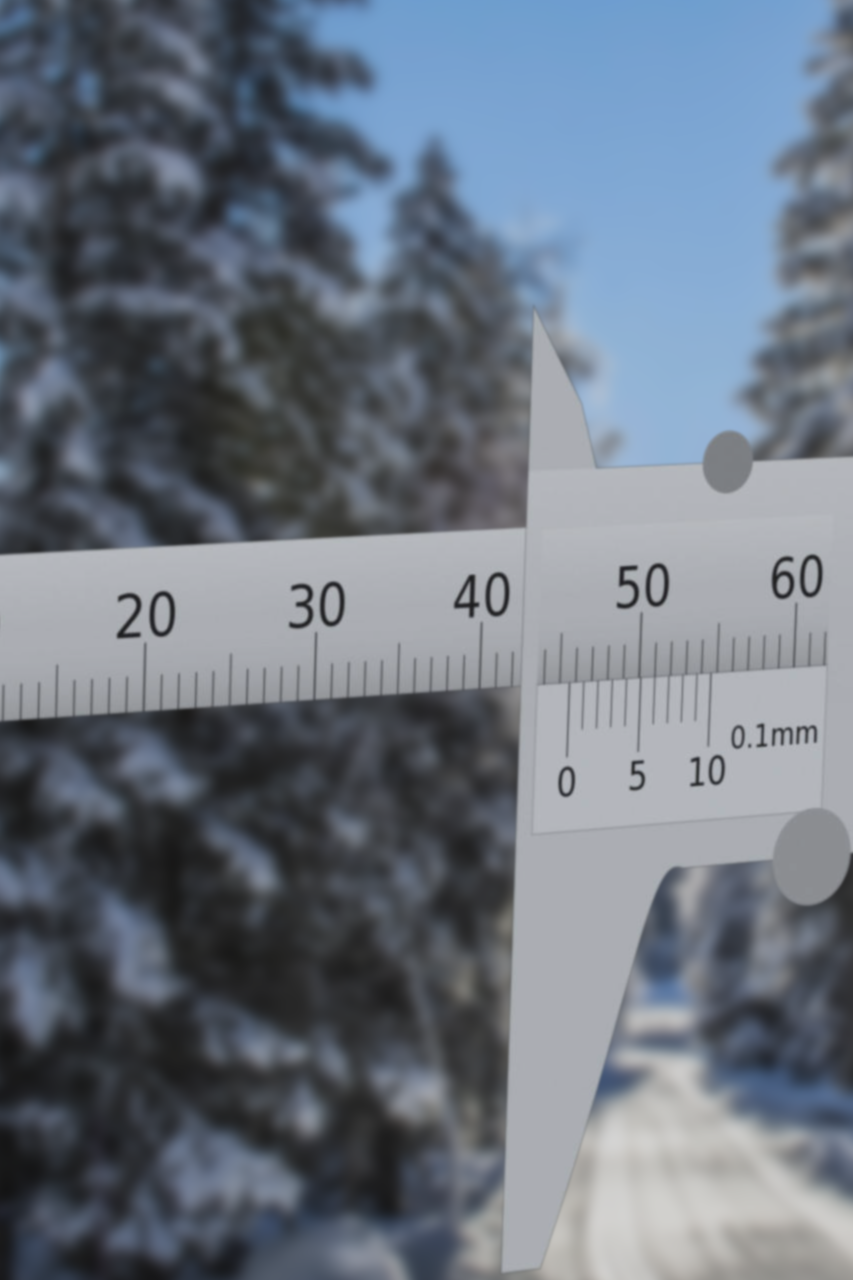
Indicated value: 45.6 mm
